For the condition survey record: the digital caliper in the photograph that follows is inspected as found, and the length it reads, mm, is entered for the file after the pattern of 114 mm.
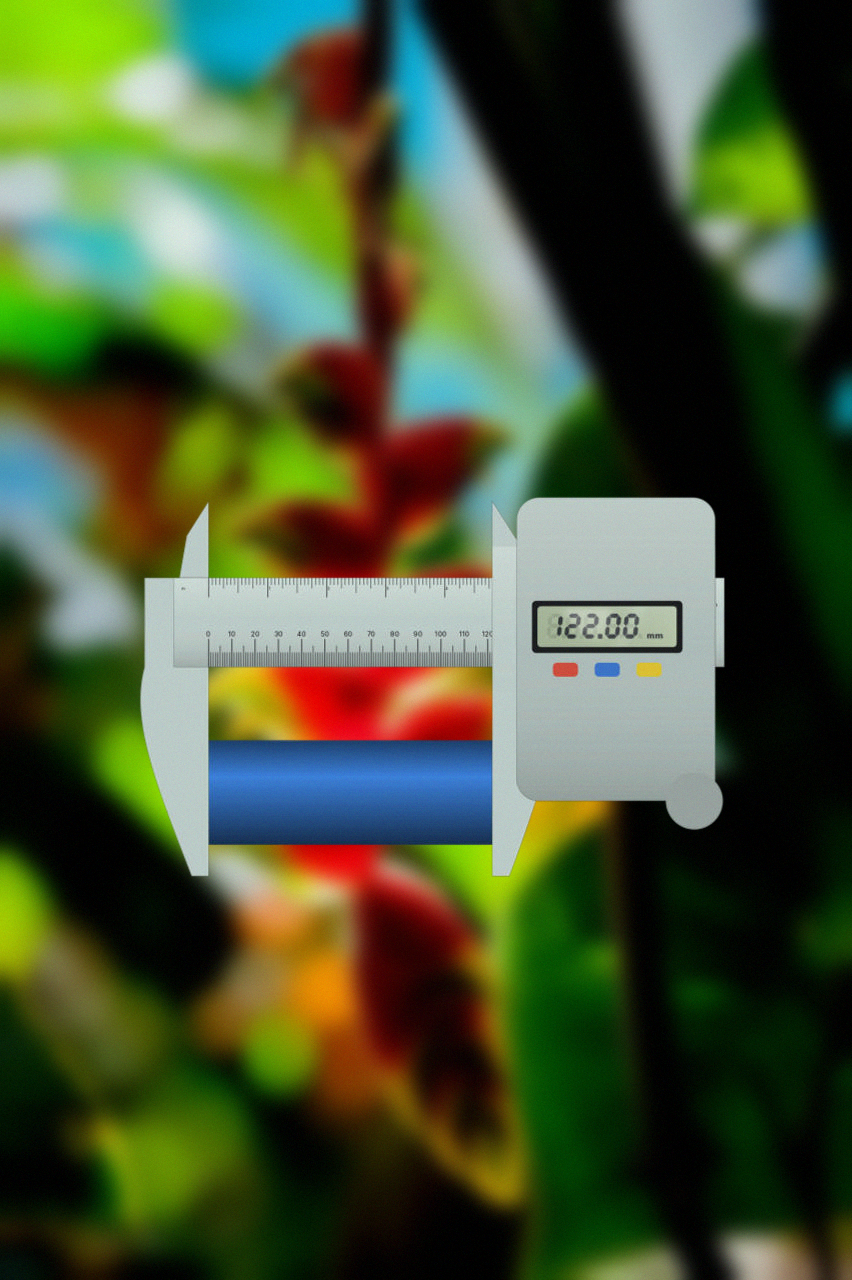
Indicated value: 122.00 mm
